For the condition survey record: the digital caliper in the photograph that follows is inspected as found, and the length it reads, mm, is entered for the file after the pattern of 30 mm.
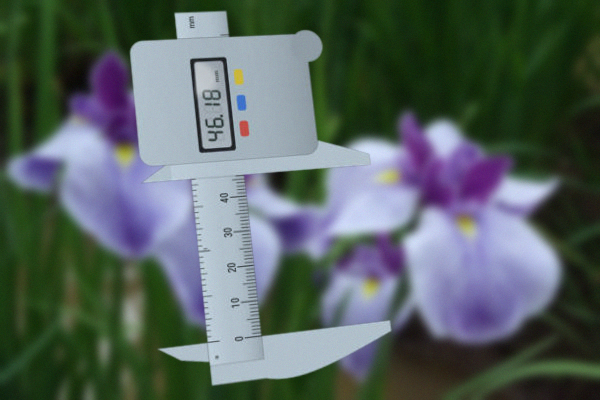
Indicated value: 46.18 mm
